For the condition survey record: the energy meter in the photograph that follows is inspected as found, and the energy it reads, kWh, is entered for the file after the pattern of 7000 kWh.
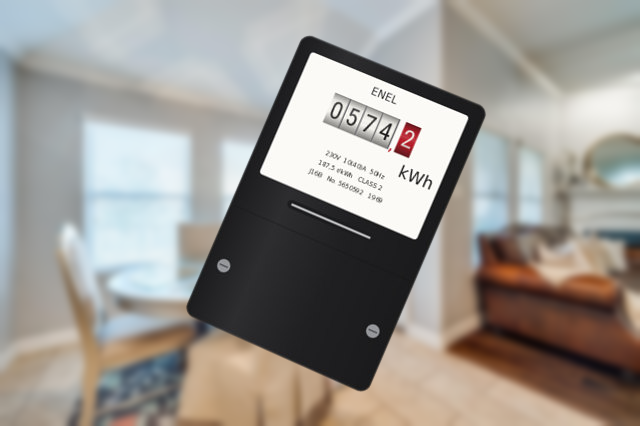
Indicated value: 574.2 kWh
